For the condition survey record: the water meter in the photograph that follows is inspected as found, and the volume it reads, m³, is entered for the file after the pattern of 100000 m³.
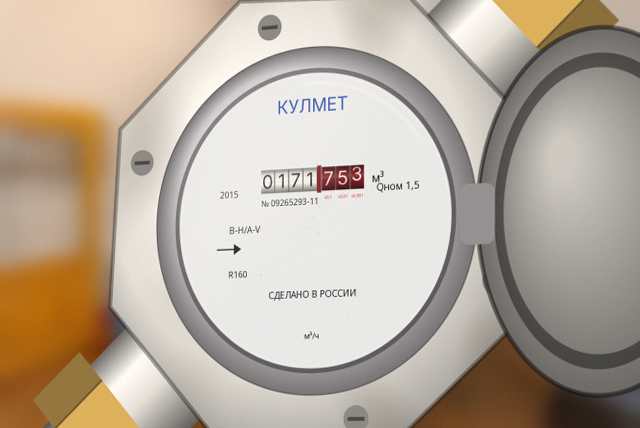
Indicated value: 171.753 m³
